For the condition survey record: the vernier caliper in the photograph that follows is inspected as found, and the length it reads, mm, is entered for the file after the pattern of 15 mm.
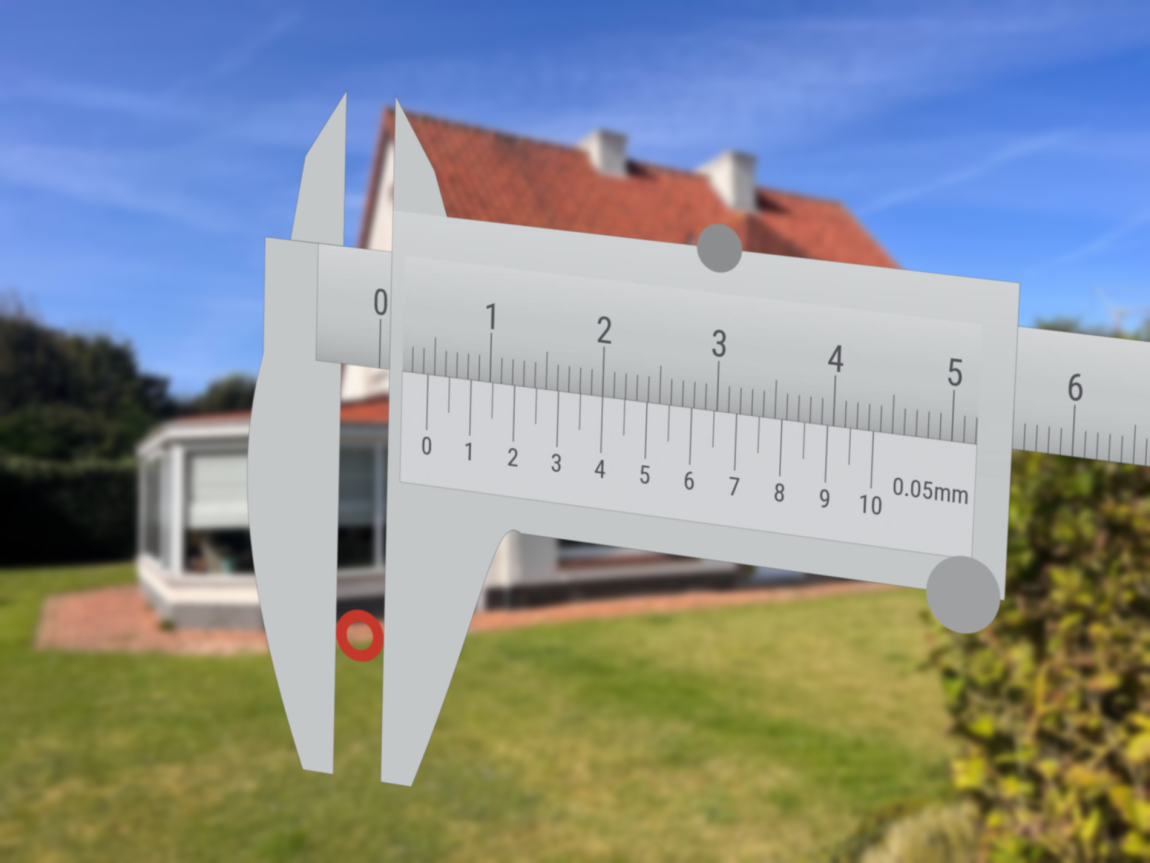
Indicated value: 4.4 mm
